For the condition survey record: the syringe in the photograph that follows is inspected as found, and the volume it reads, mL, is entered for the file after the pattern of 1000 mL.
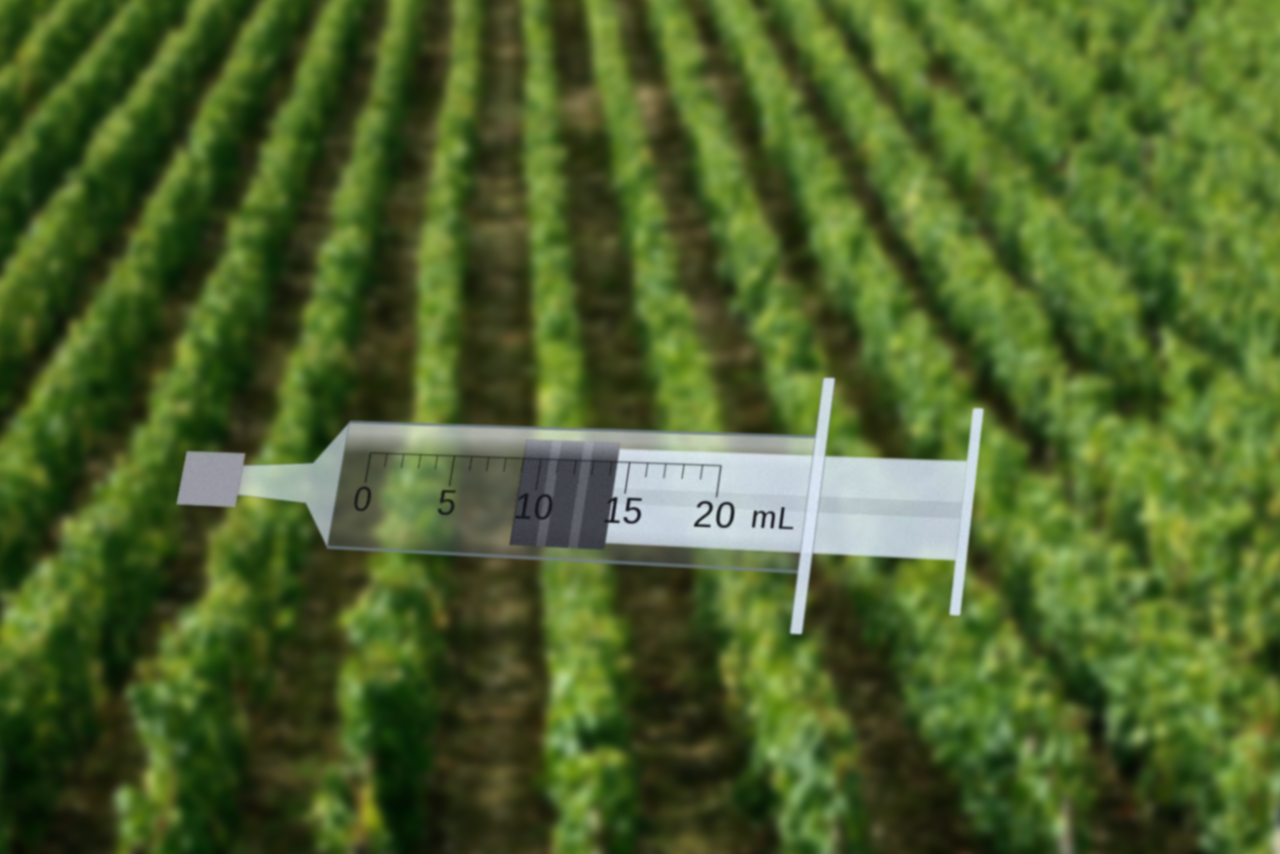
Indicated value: 9 mL
